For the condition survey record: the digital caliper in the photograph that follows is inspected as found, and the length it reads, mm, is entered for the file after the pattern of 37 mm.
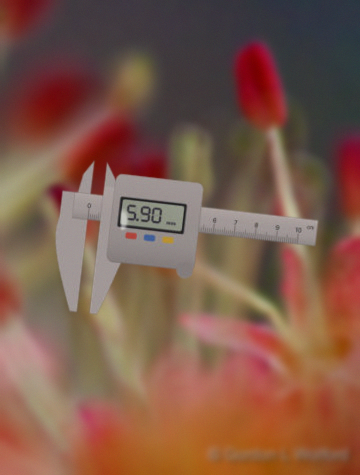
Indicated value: 5.90 mm
